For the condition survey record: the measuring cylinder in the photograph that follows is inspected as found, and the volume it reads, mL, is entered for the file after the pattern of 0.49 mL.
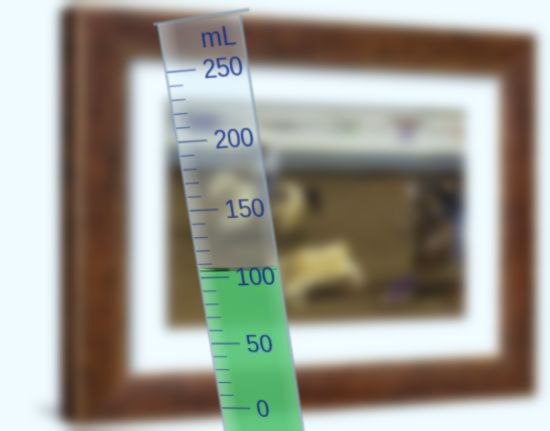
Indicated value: 105 mL
